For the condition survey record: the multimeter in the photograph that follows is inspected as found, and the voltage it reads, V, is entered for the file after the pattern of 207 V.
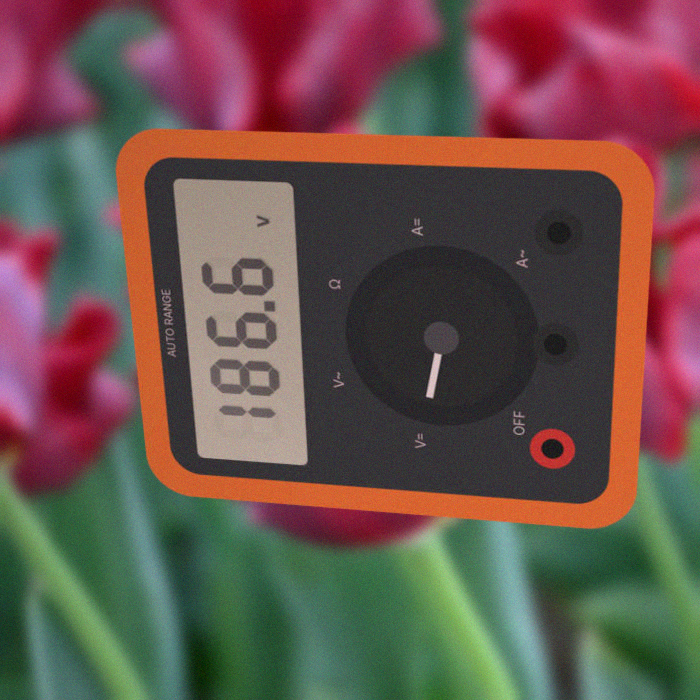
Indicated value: 186.6 V
